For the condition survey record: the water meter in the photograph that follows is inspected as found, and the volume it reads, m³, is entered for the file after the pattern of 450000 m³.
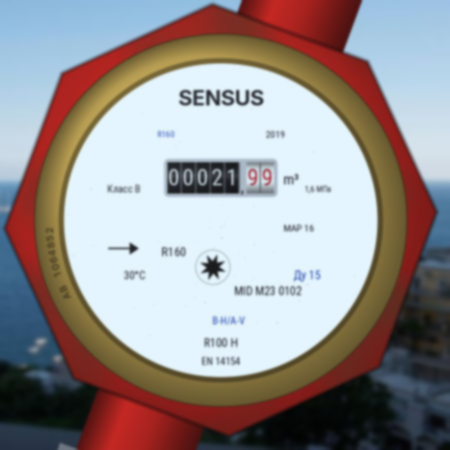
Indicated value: 21.99 m³
